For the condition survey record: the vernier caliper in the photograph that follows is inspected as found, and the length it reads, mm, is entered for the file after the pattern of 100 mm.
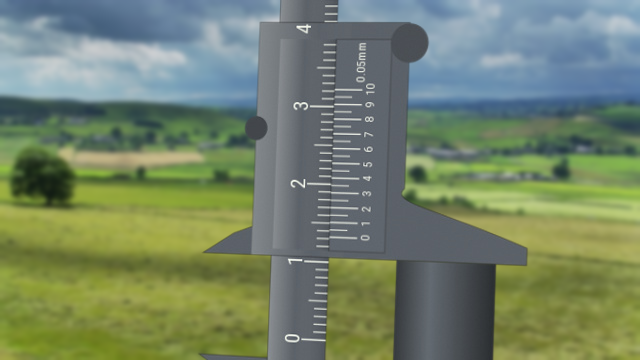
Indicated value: 13.2 mm
